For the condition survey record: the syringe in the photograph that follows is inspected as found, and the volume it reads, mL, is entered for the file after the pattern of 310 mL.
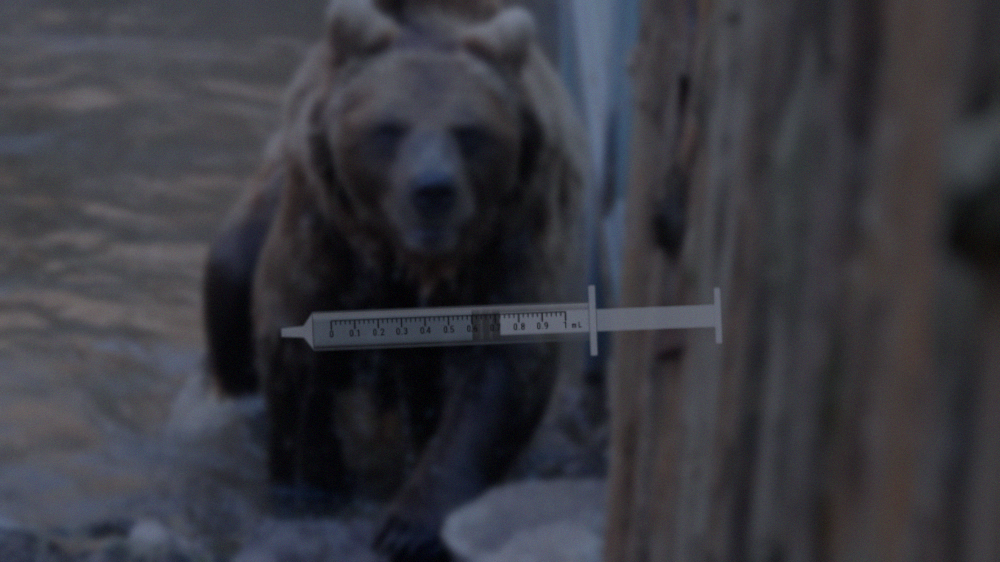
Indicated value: 0.6 mL
